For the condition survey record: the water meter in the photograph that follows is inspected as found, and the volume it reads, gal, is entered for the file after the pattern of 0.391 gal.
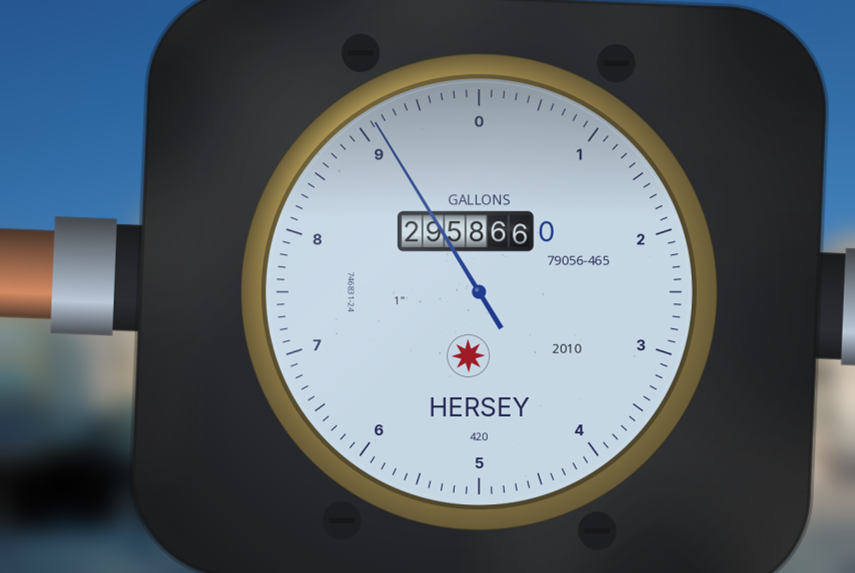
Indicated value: 2958659.1 gal
